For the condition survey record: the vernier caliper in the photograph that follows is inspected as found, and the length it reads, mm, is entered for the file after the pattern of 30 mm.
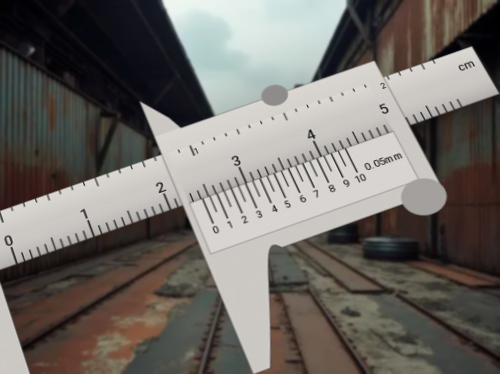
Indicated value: 24.2 mm
